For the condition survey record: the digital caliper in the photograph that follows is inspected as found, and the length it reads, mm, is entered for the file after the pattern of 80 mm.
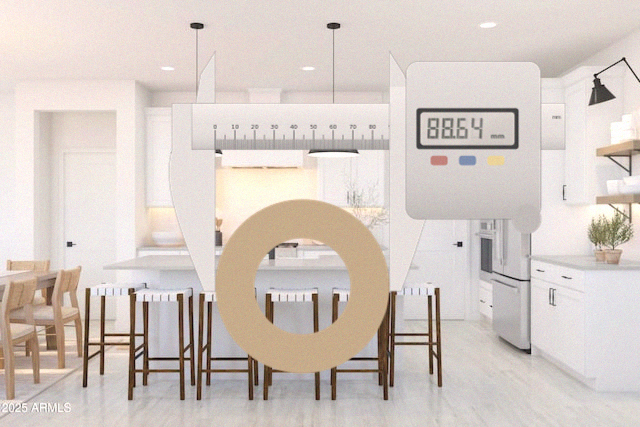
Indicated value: 88.64 mm
